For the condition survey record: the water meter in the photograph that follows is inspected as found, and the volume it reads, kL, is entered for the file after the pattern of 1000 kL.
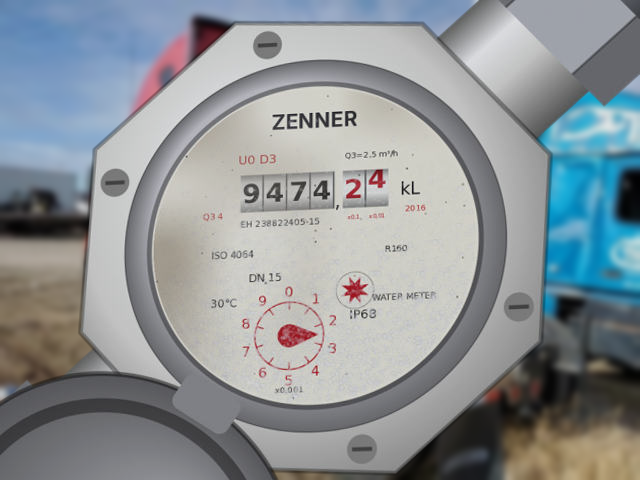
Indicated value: 9474.242 kL
